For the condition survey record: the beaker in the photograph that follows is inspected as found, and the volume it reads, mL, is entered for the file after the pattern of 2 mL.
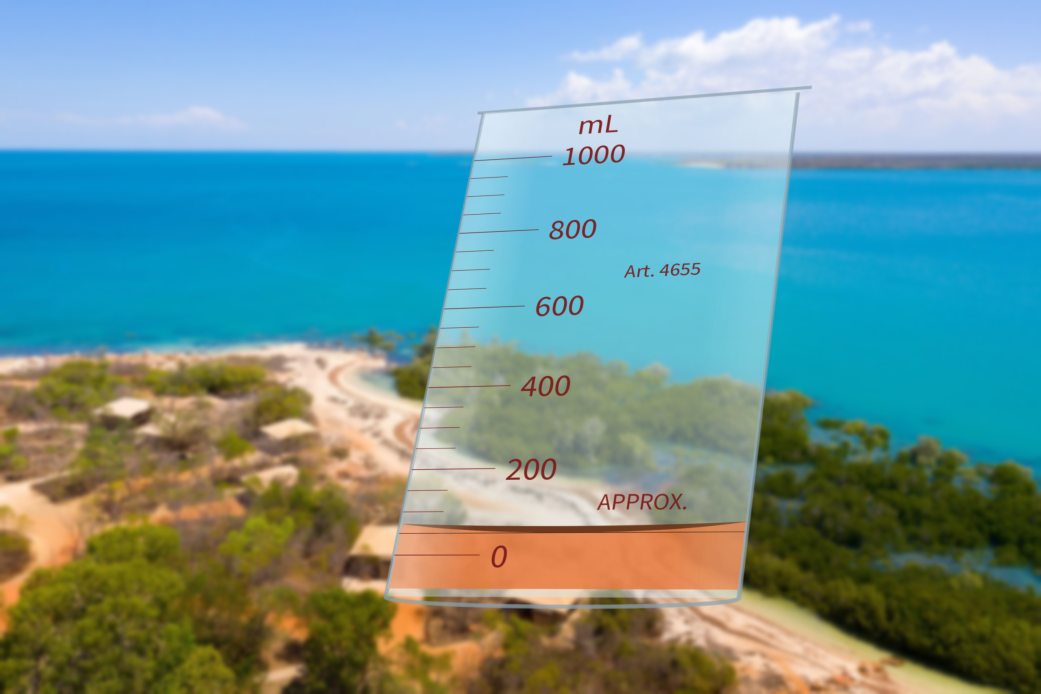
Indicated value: 50 mL
